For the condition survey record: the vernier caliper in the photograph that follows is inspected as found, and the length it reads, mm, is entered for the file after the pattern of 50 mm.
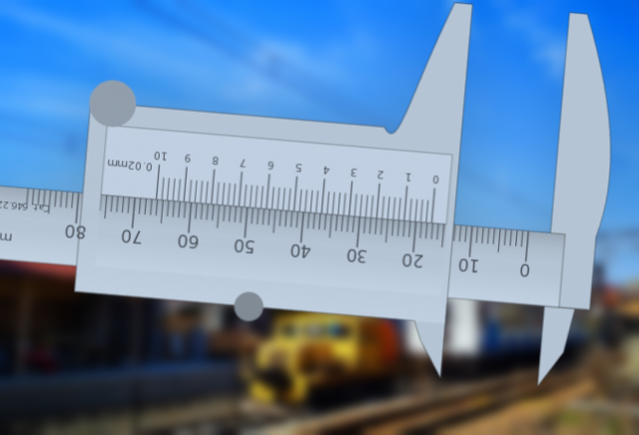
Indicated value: 17.2 mm
